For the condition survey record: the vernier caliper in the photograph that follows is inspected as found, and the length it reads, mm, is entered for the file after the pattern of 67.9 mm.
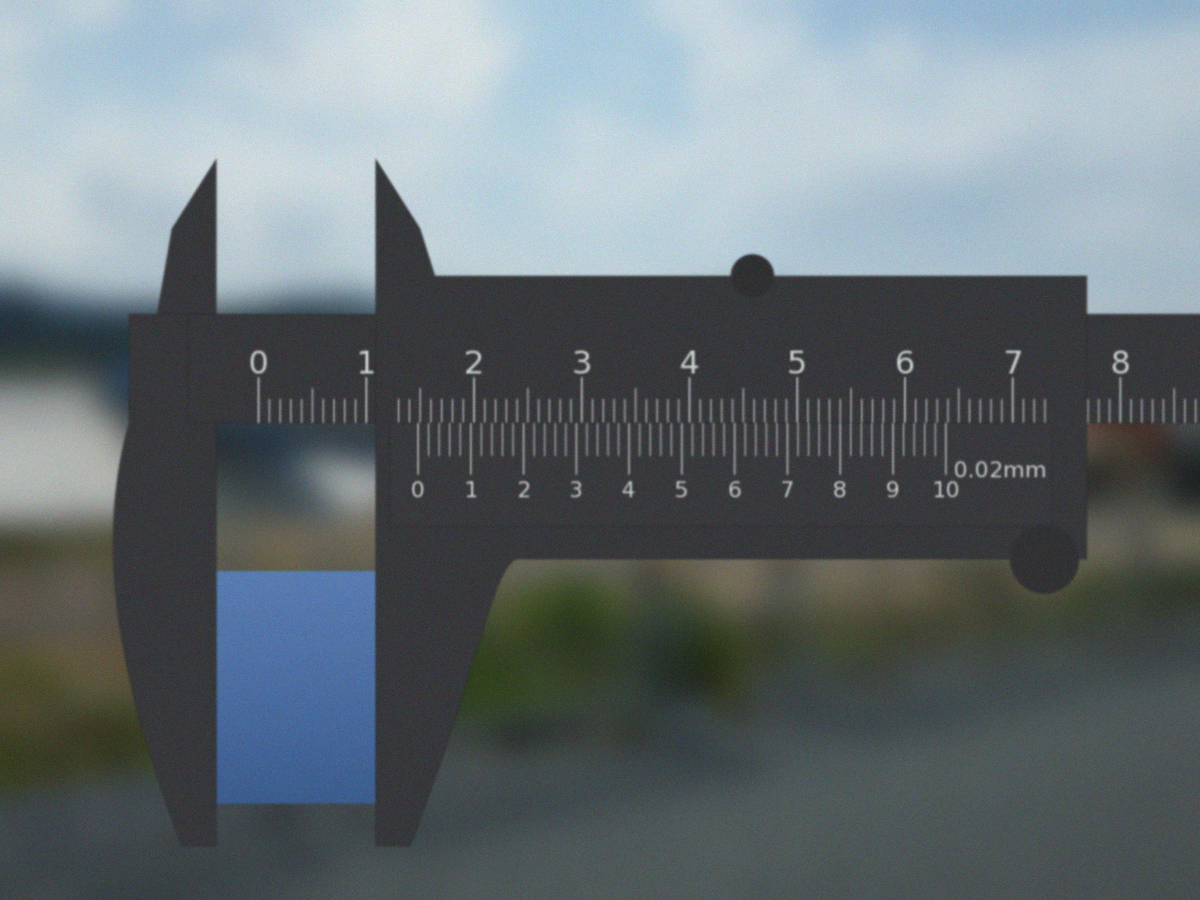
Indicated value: 14.8 mm
